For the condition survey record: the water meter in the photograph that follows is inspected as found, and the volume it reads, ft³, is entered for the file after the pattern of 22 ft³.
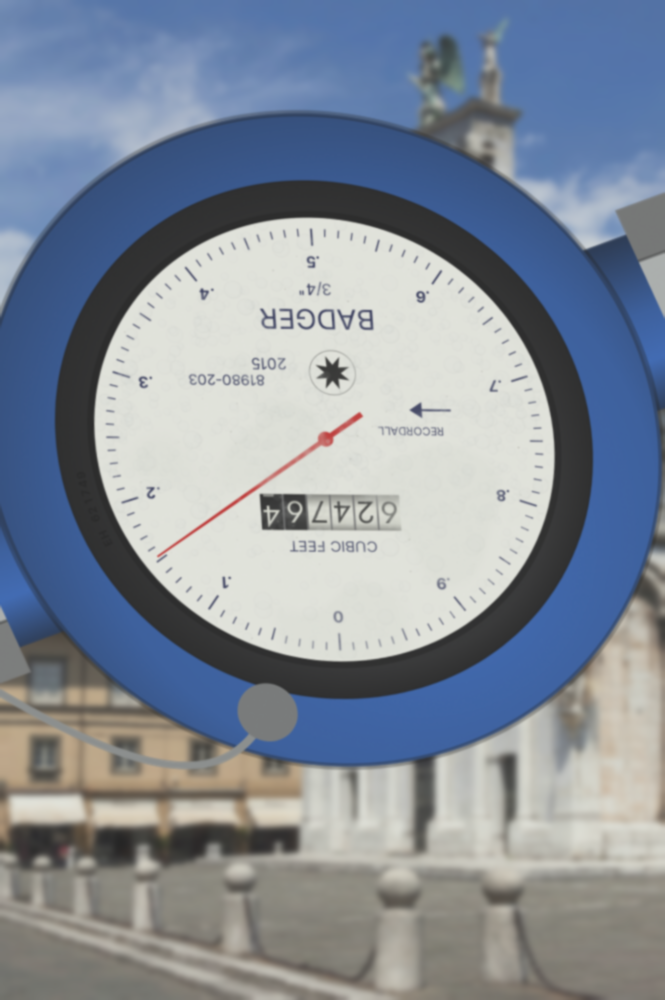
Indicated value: 624764.15 ft³
